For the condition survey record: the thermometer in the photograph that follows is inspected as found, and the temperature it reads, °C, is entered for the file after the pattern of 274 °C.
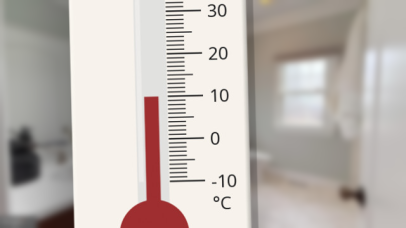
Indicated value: 10 °C
